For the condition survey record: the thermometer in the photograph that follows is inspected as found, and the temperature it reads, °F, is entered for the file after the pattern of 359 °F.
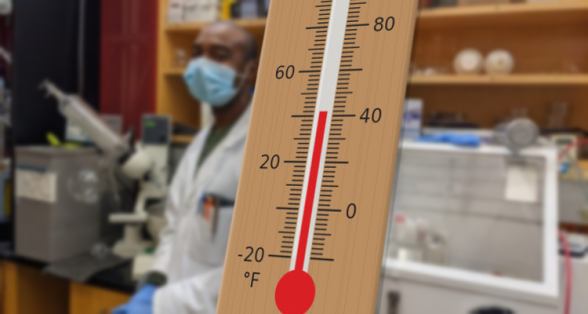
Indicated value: 42 °F
